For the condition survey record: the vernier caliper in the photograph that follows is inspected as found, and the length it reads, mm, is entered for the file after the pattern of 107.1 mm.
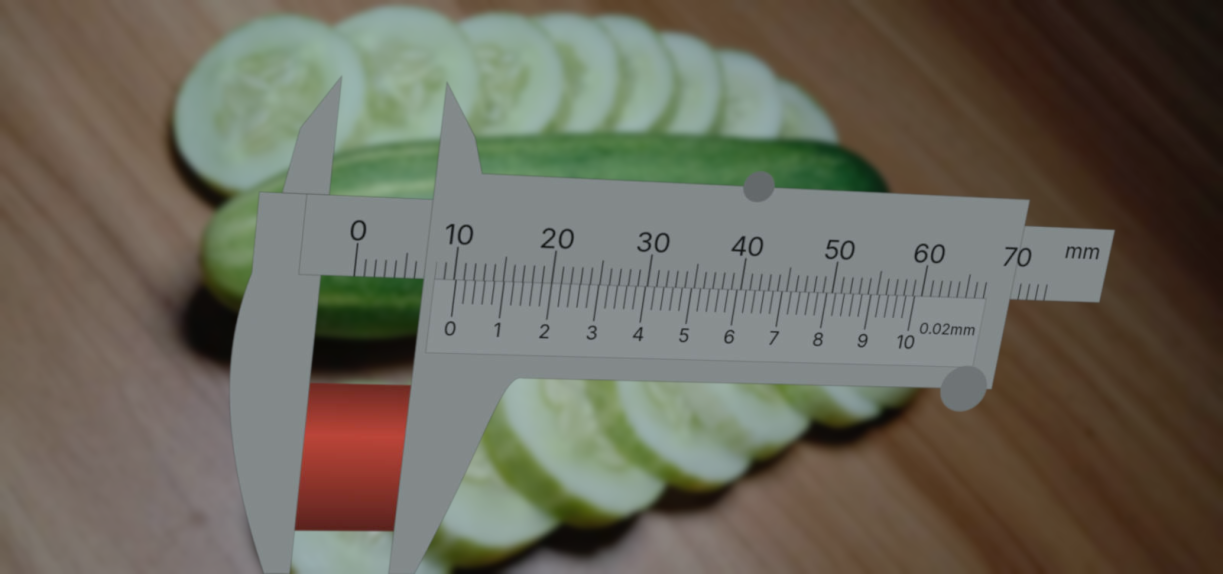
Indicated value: 10.2 mm
